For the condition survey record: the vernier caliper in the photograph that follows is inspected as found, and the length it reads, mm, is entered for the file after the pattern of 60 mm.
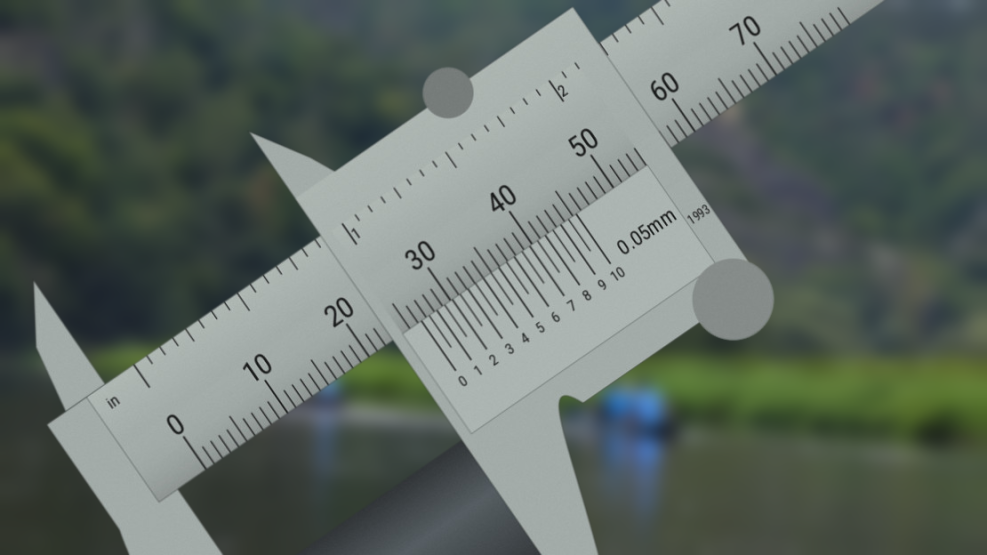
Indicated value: 26.4 mm
